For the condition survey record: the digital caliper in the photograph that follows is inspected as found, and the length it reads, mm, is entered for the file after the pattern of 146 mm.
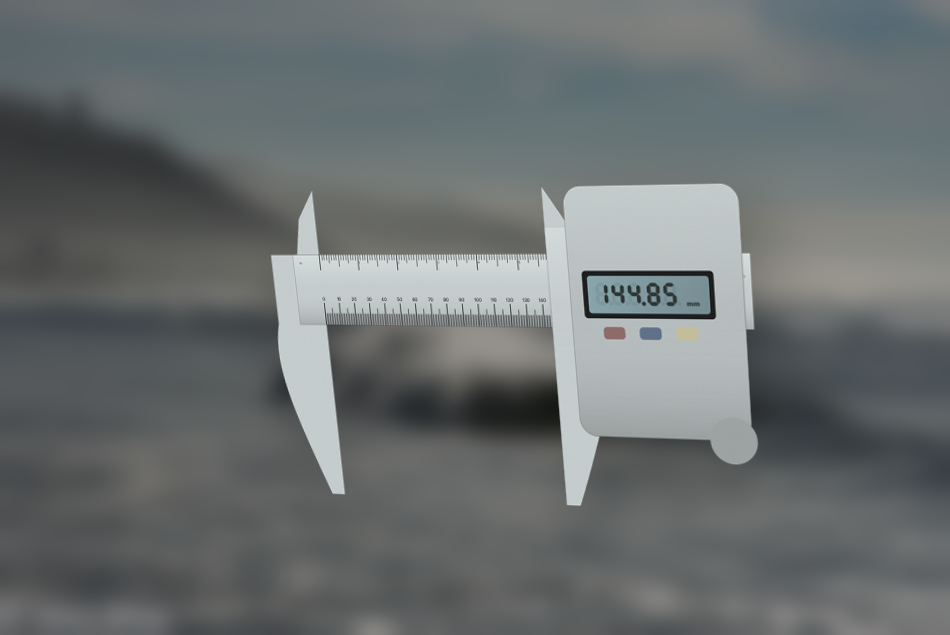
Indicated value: 144.85 mm
